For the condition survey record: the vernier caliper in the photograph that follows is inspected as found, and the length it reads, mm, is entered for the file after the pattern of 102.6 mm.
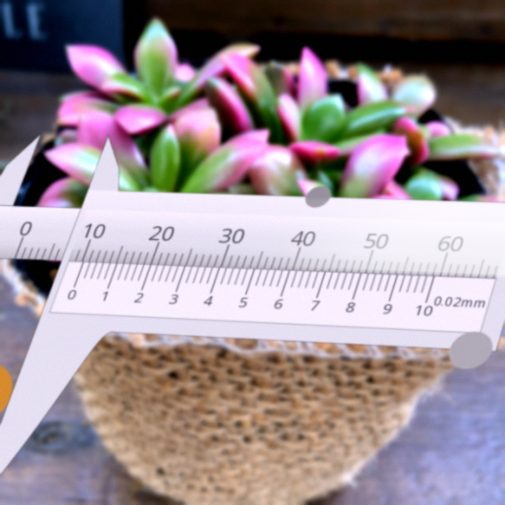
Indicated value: 10.2 mm
